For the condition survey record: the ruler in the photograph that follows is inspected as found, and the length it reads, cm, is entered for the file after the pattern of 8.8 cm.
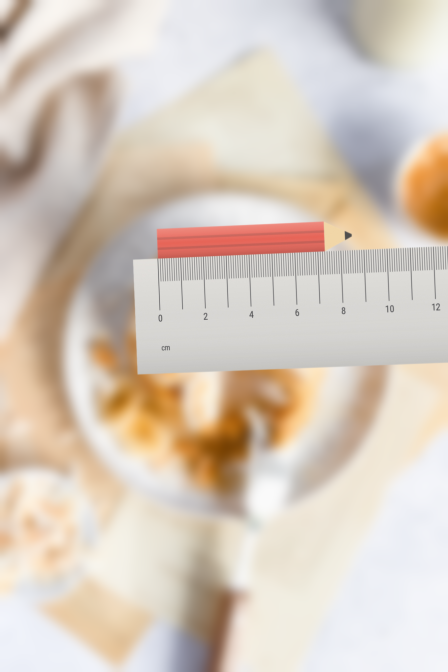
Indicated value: 8.5 cm
